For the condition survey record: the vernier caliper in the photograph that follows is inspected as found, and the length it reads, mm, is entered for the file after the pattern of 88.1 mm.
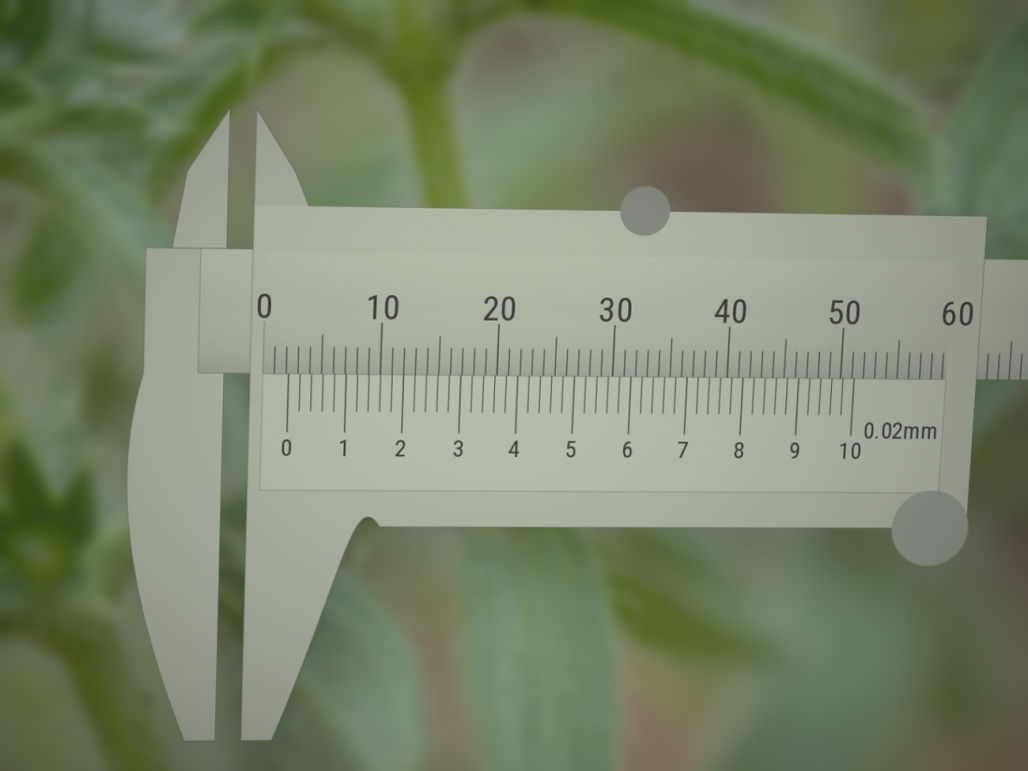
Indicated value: 2.2 mm
